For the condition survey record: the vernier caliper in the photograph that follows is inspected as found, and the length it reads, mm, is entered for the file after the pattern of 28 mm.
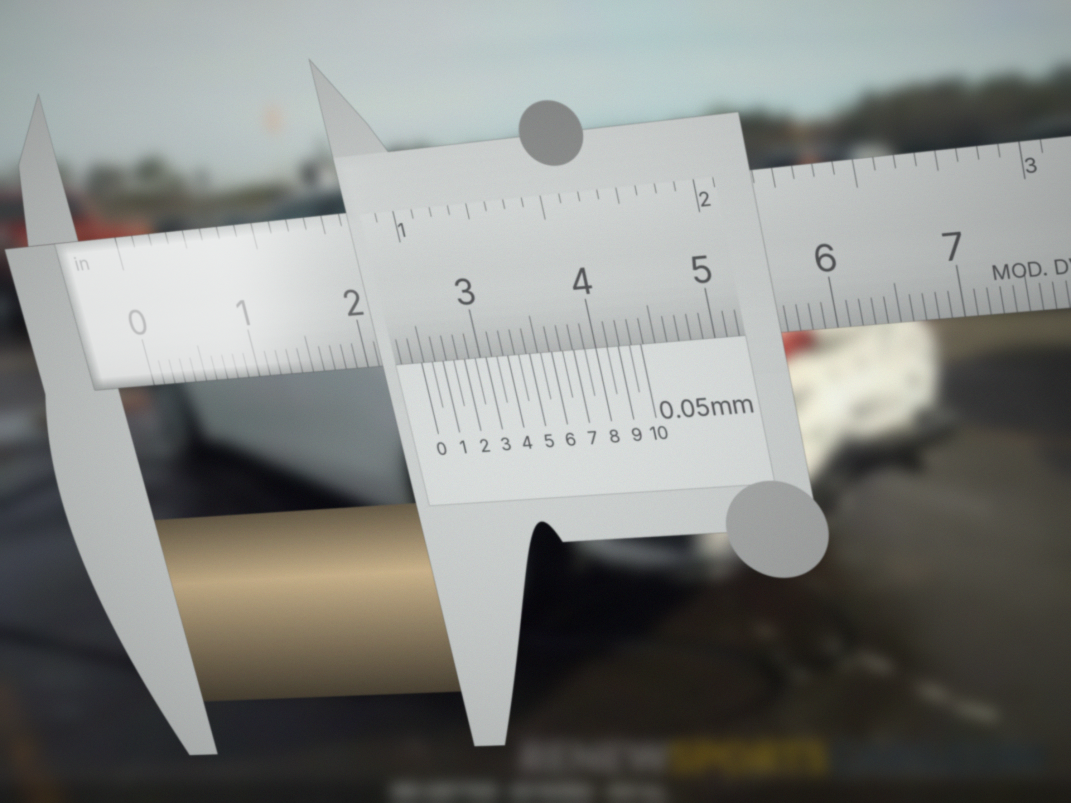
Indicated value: 24.8 mm
